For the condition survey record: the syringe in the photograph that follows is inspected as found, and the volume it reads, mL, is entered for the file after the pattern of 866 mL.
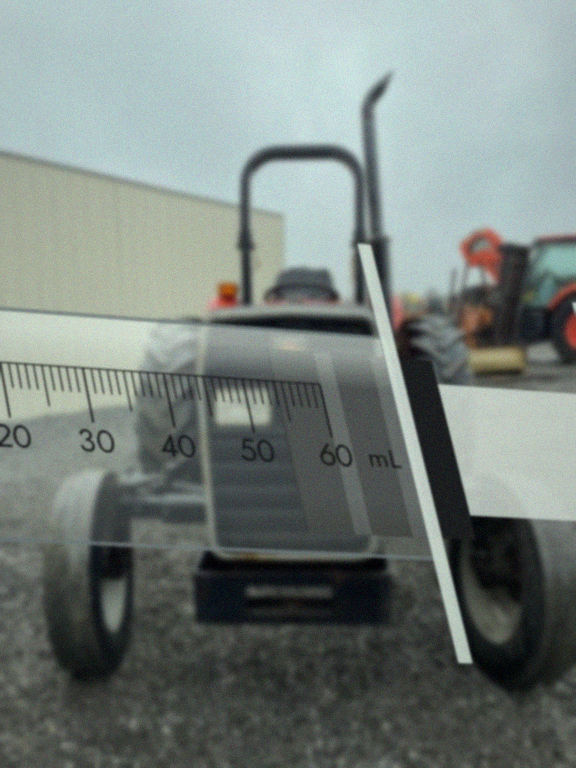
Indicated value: 54 mL
